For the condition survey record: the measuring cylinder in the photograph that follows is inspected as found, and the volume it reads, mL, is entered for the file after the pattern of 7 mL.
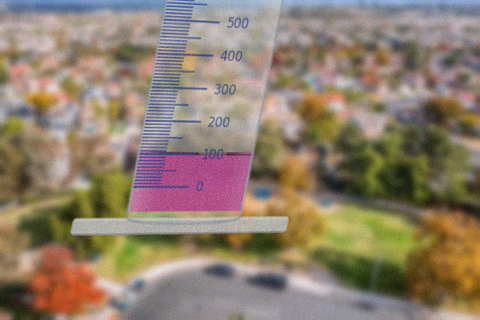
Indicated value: 100 mL
